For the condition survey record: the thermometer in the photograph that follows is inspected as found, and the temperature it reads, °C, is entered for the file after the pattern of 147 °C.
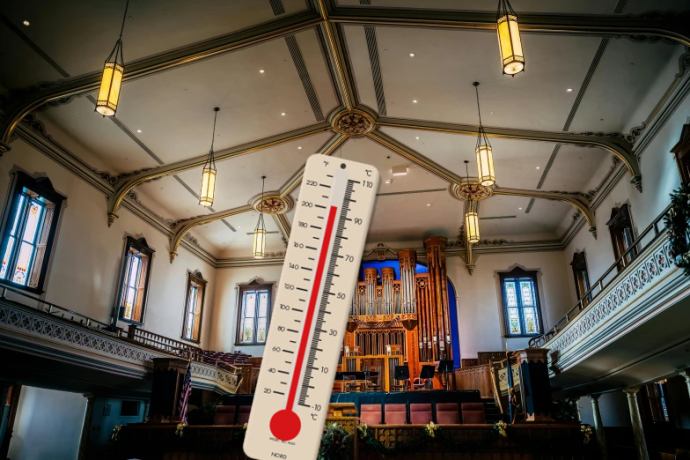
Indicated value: 95 °C
